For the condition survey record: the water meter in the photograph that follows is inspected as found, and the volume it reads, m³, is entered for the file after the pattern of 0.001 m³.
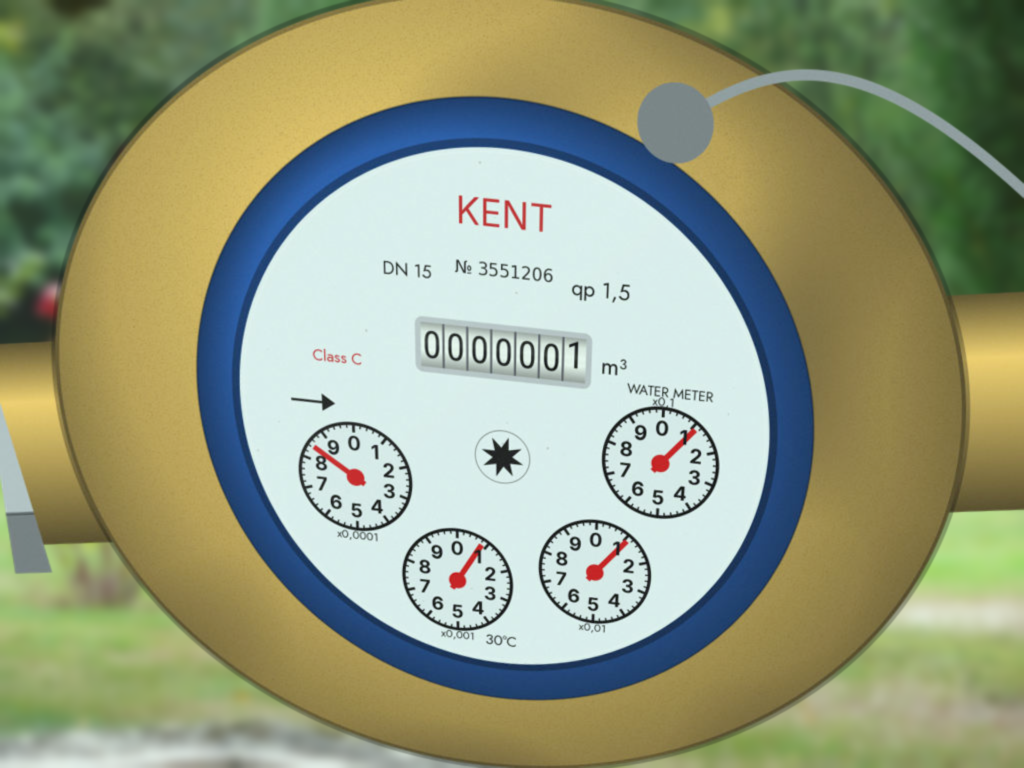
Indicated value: 1.1108 m³
